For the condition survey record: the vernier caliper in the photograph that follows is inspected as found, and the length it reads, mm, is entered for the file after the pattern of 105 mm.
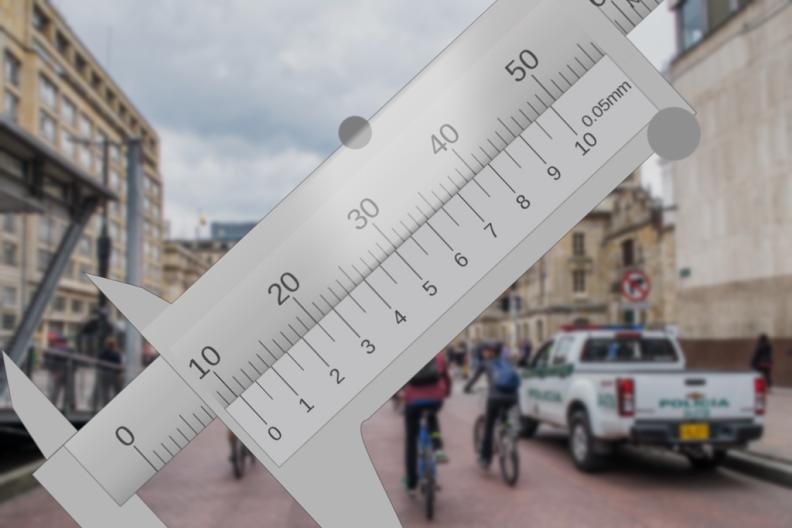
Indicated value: 10.3 mm
